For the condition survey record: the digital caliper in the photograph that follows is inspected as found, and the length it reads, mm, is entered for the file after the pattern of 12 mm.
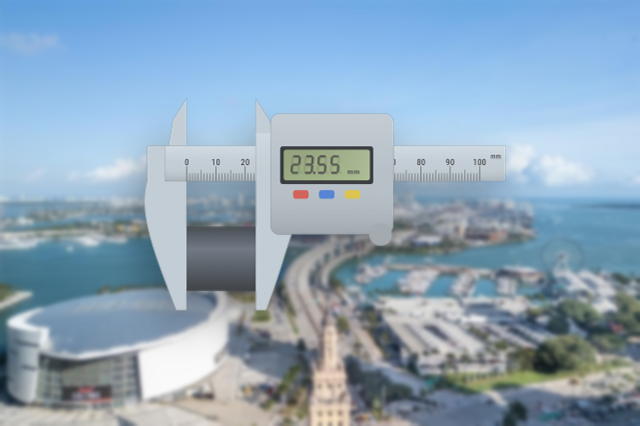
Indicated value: 23.55 mm
